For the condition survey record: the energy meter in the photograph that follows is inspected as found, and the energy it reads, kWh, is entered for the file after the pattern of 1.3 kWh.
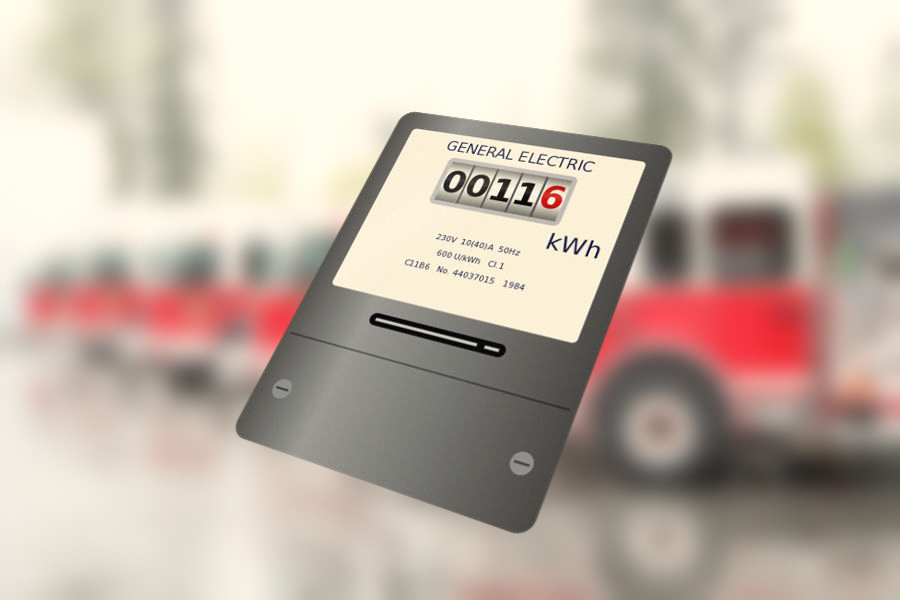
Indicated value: 11.6 kWh
